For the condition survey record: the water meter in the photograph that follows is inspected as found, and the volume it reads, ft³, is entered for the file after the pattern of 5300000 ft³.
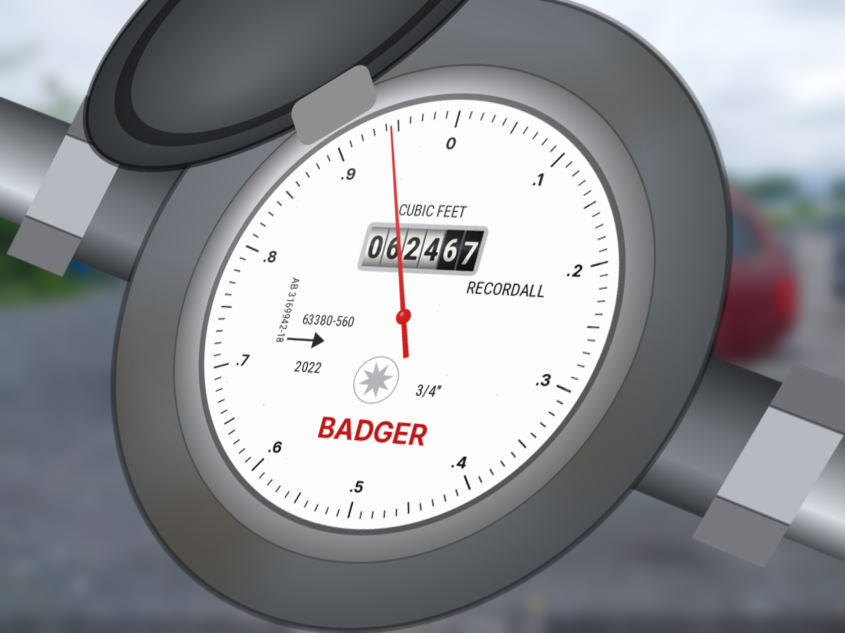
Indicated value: 62466.94 ft³
